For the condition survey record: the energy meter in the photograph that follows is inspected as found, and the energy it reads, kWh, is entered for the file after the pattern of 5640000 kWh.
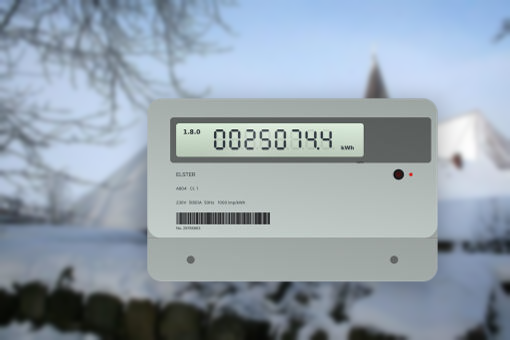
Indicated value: 25074.4 kWh
